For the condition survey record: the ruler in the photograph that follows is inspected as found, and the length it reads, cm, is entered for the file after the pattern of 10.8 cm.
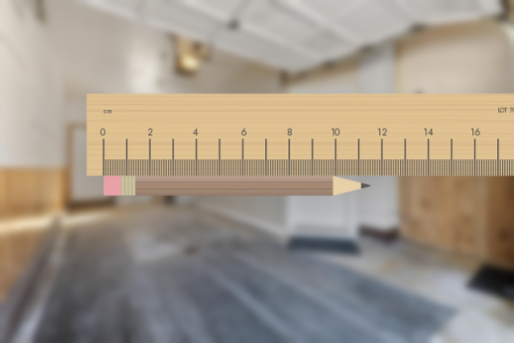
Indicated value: 11.5 cm
